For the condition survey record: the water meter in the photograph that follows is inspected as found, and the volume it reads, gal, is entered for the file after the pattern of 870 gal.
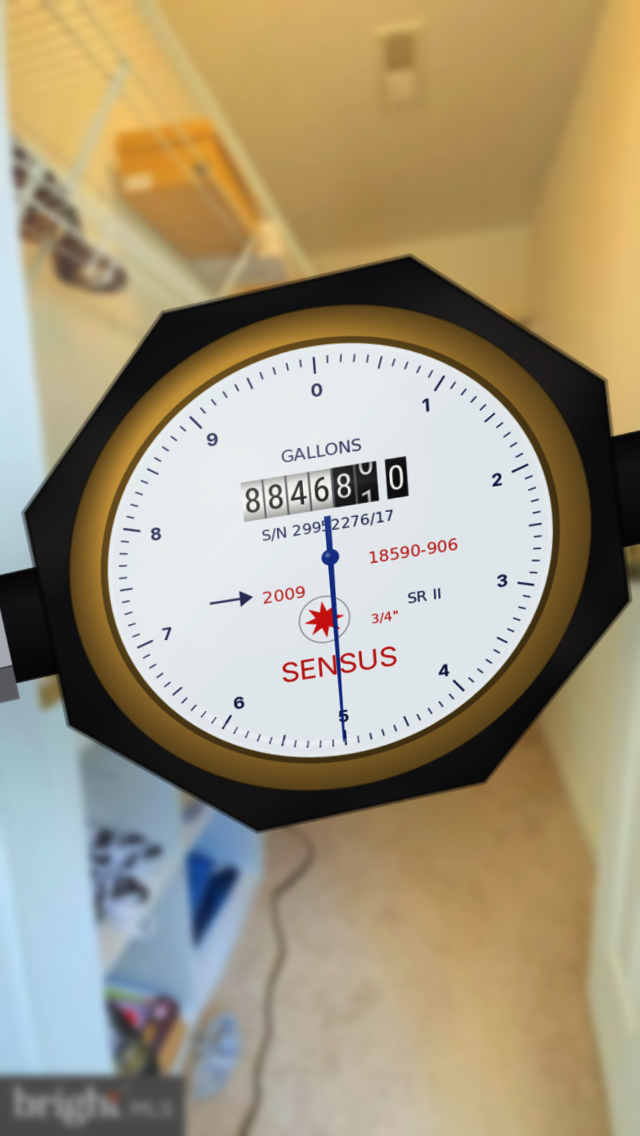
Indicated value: 8846805.0 gal
